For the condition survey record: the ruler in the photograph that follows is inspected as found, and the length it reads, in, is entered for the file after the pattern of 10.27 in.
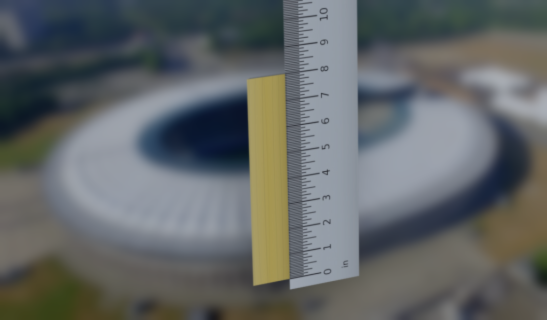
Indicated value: 8 in
